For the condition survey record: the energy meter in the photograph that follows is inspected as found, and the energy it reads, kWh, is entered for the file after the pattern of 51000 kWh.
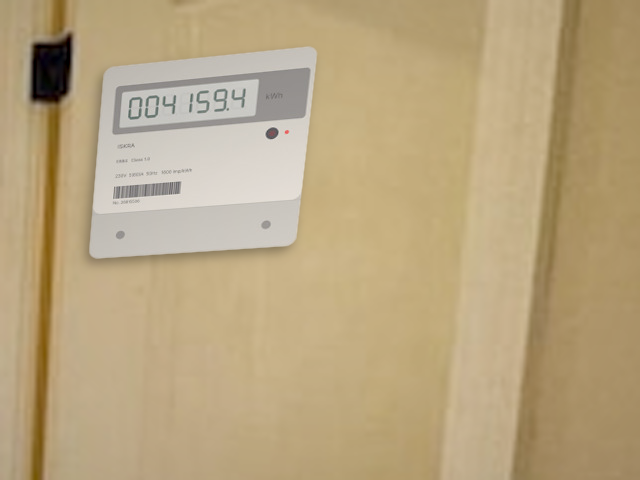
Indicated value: 4159.4 kWh
